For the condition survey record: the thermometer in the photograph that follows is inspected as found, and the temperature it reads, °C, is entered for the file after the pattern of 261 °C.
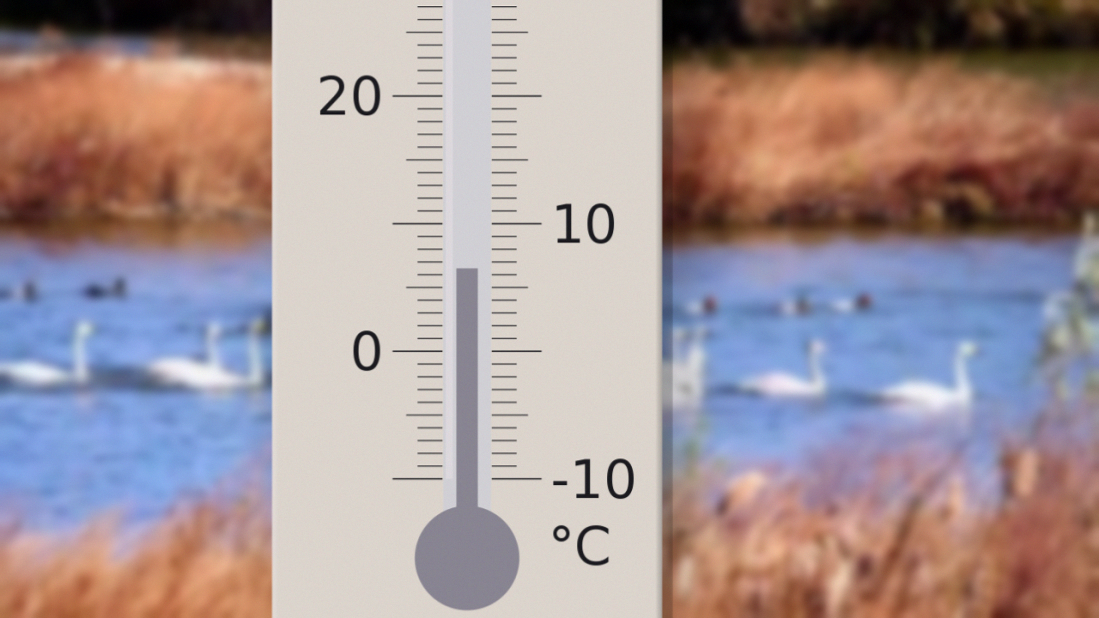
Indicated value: 6.5 °C
